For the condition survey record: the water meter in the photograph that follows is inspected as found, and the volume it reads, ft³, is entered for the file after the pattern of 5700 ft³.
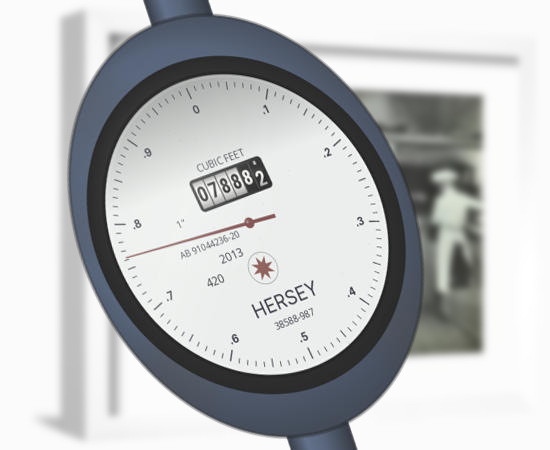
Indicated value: 78881.76 ft³
